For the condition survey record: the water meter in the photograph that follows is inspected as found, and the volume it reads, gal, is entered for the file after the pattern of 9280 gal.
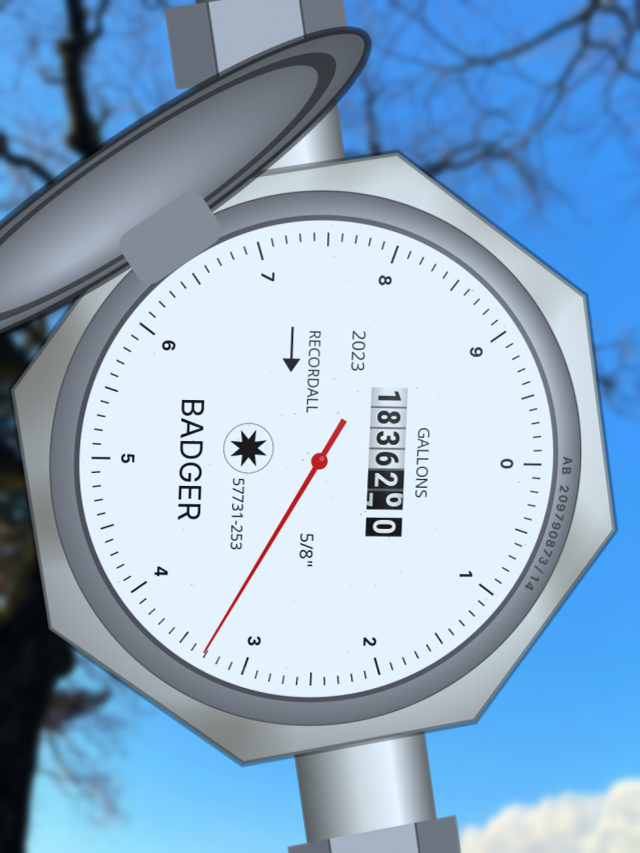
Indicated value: 1836263.3 gal
